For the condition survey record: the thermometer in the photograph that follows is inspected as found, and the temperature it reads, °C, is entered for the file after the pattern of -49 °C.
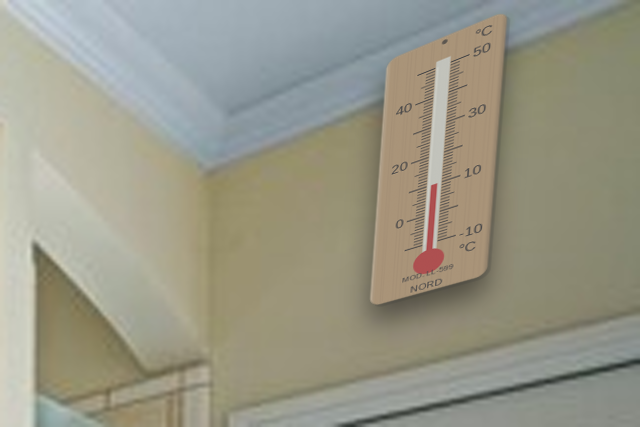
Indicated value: 10 °C
